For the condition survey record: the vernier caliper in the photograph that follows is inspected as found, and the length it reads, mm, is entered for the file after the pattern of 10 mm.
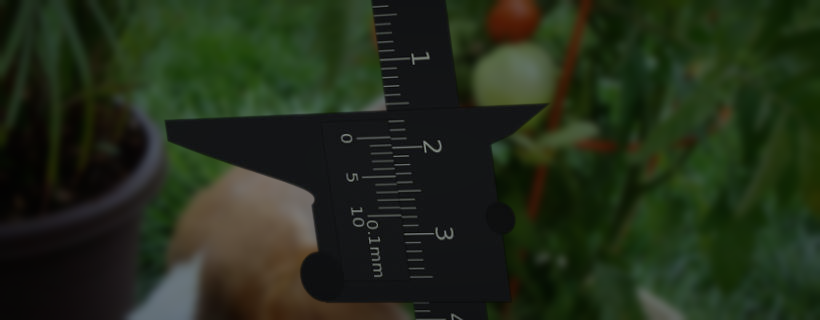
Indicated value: 18.8 mm
